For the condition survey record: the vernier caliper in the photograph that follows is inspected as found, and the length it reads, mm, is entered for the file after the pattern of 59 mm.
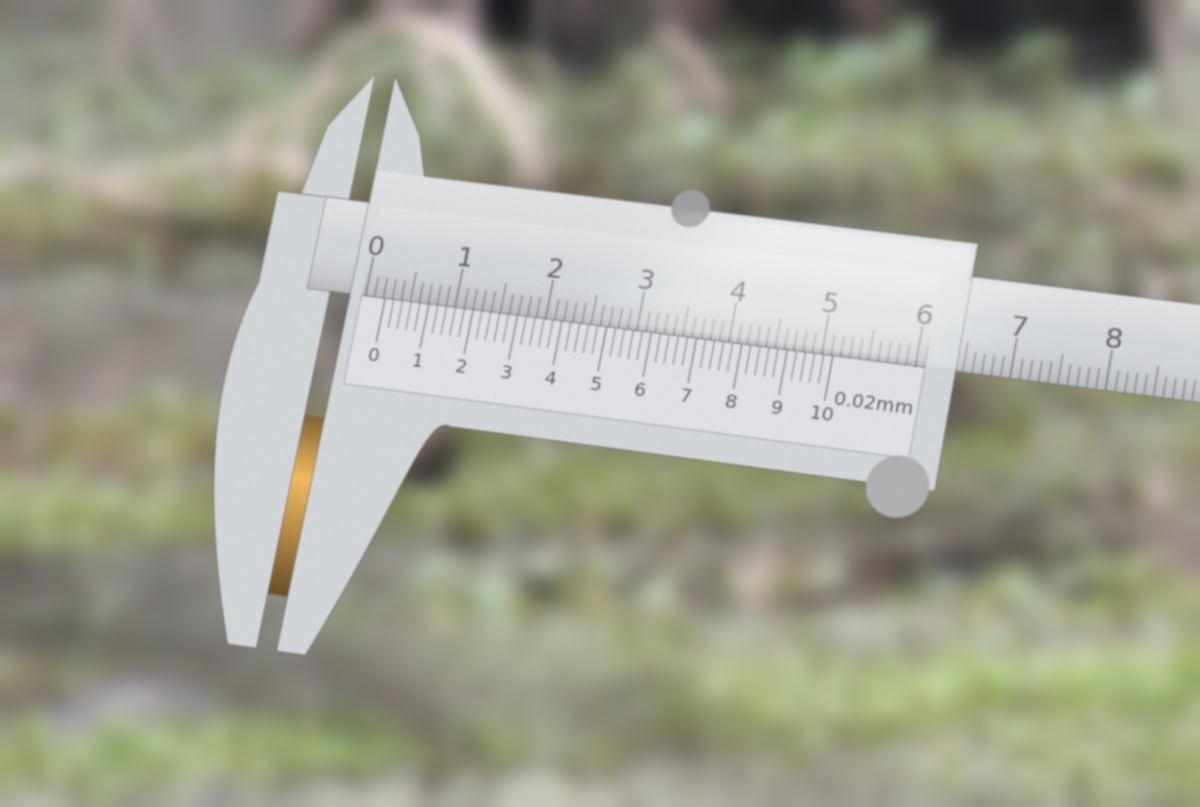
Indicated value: 2.2 mm
